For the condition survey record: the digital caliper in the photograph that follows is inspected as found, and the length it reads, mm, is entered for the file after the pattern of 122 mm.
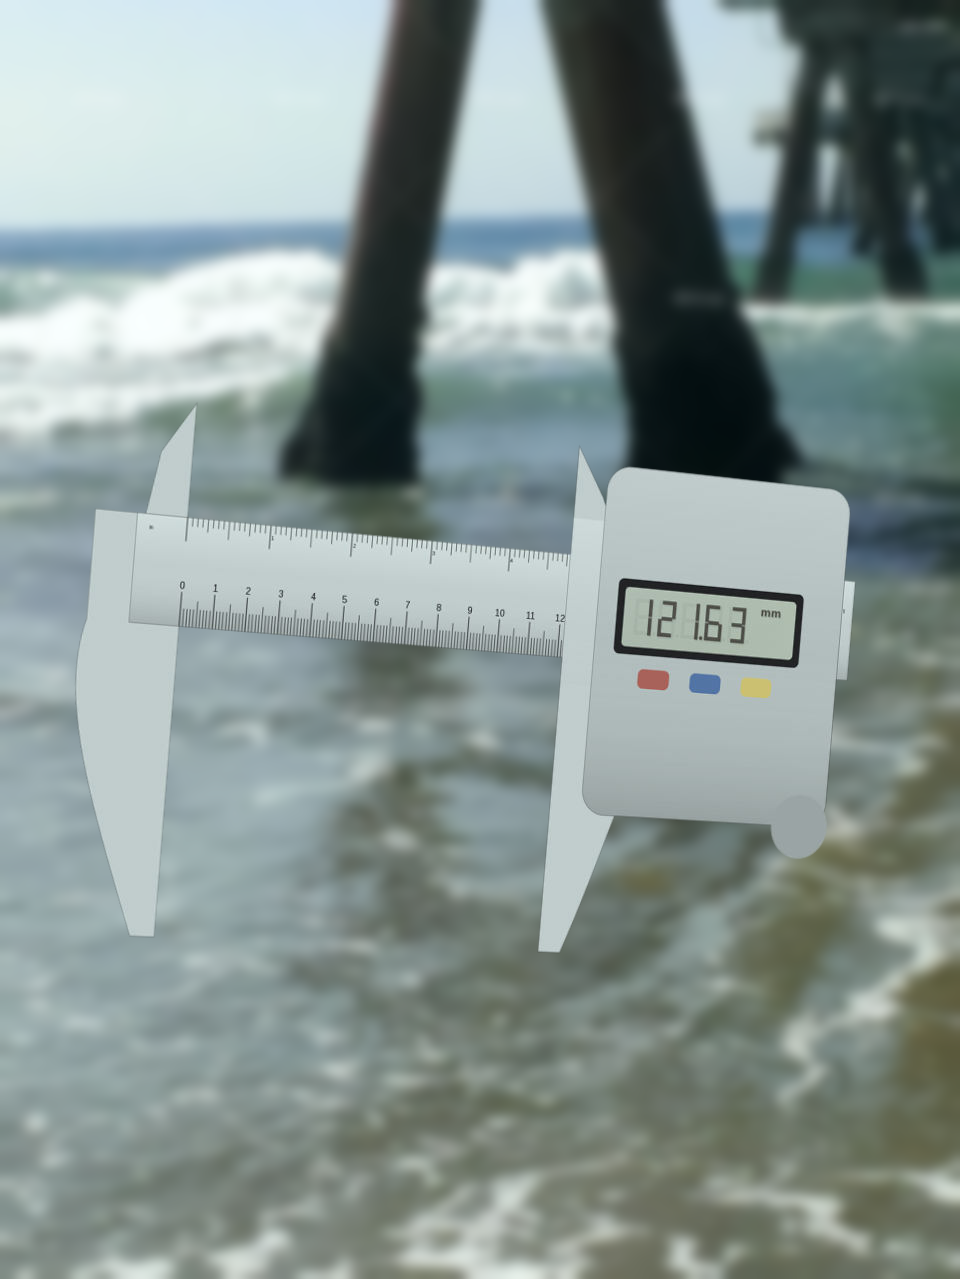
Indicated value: 121.63 mm
